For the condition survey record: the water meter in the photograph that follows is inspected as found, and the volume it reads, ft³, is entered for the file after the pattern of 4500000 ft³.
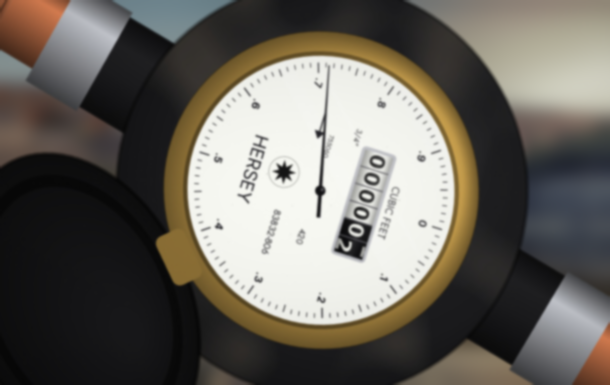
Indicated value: 1.71 ft³
